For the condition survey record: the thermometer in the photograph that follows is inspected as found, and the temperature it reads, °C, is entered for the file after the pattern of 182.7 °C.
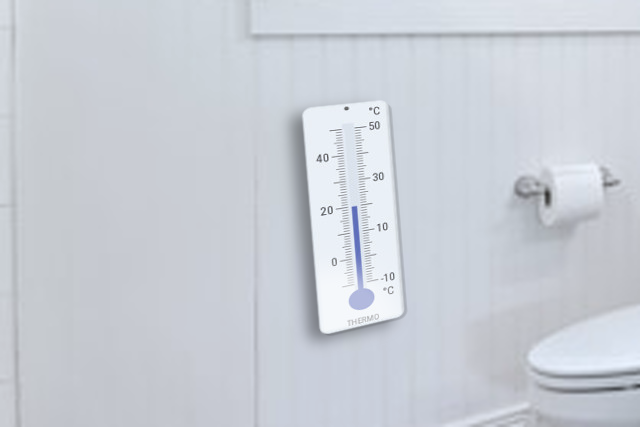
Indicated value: 20 °C
